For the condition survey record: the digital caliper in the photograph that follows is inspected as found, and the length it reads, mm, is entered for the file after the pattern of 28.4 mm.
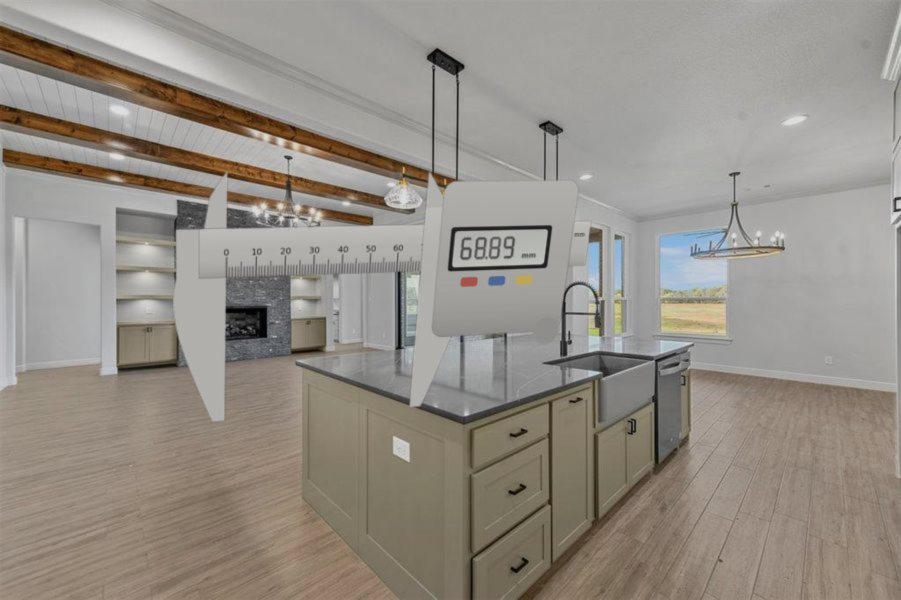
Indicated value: 68.89 mm
